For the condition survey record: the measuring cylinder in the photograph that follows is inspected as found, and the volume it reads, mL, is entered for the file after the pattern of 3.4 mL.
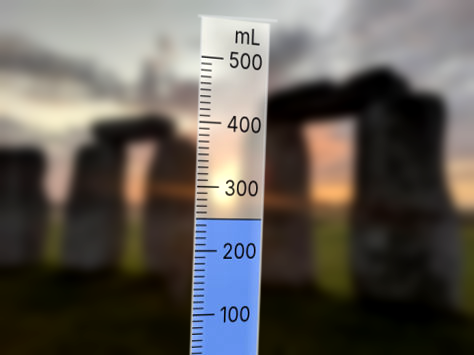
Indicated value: 250 mL
